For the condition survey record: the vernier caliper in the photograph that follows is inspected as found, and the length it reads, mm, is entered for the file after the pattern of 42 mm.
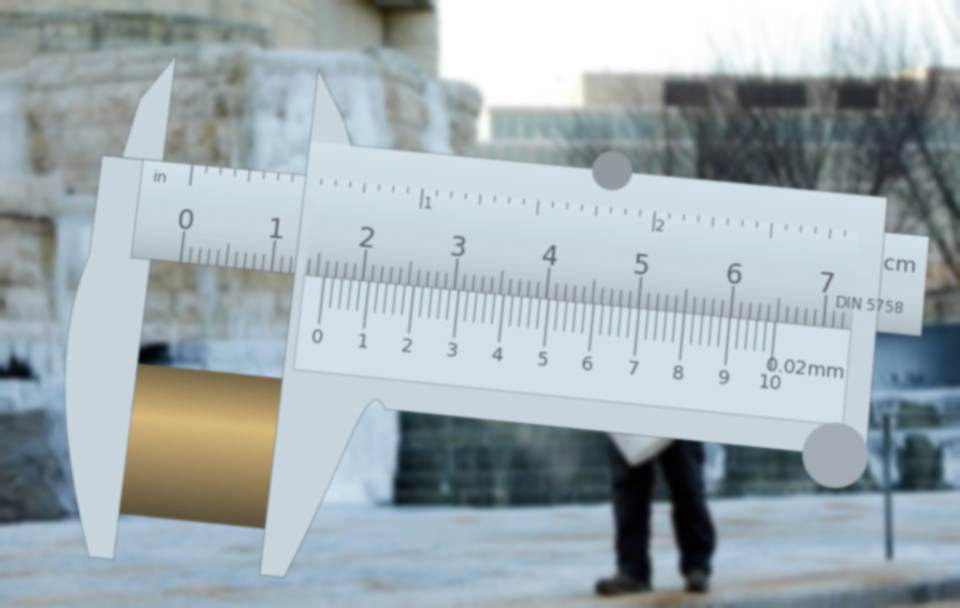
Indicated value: 15.8 mm
